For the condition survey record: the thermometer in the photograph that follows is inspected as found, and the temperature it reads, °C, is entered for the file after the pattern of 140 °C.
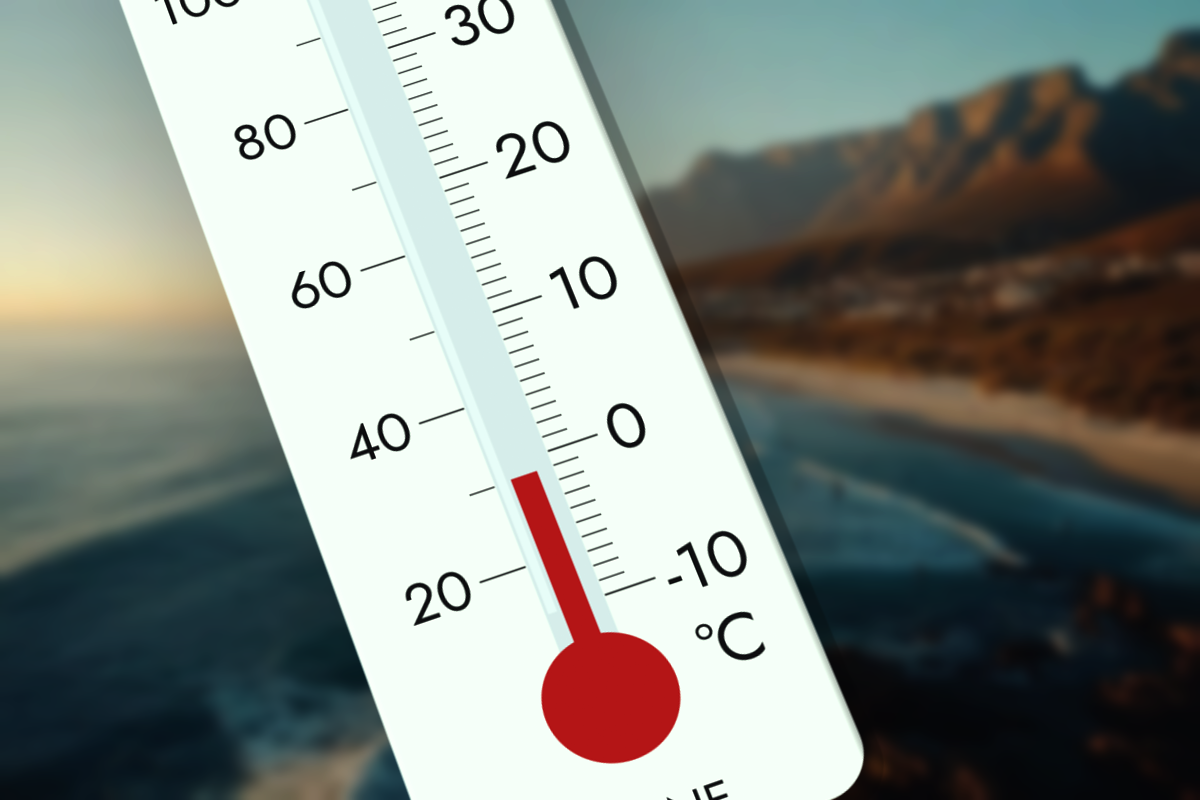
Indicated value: -1 °C
